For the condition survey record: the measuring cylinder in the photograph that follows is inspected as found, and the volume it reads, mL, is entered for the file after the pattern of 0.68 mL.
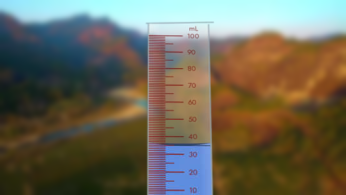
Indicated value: 35 mL
